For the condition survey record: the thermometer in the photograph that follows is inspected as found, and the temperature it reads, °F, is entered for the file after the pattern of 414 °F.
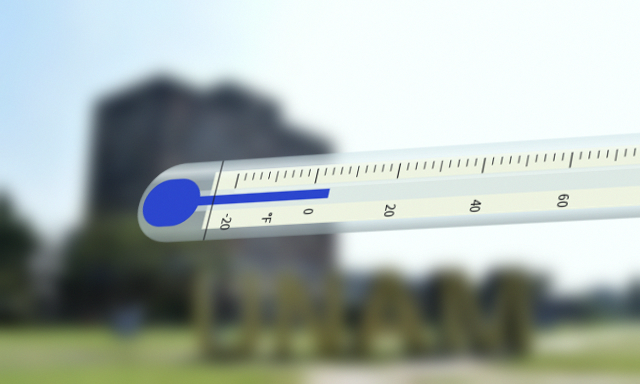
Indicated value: 4 °F
